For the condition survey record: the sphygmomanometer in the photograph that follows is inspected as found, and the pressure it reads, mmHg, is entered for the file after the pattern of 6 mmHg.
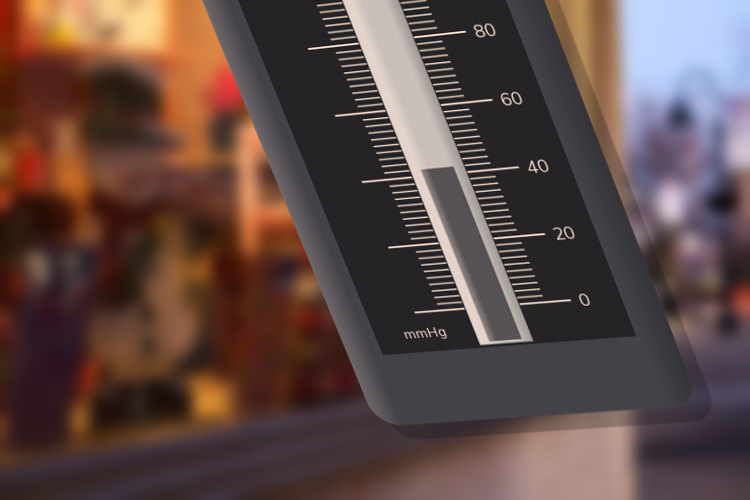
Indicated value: 42 mmHg
